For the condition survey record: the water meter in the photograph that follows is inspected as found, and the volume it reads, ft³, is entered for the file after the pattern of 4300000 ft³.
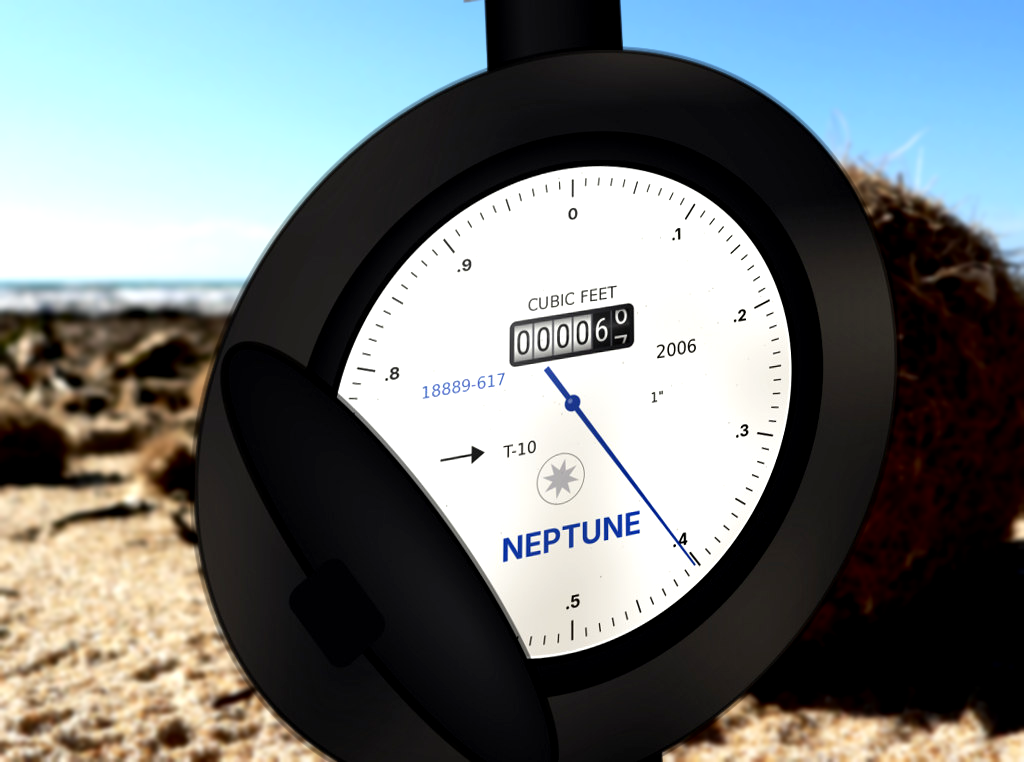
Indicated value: 66.40 ft³
